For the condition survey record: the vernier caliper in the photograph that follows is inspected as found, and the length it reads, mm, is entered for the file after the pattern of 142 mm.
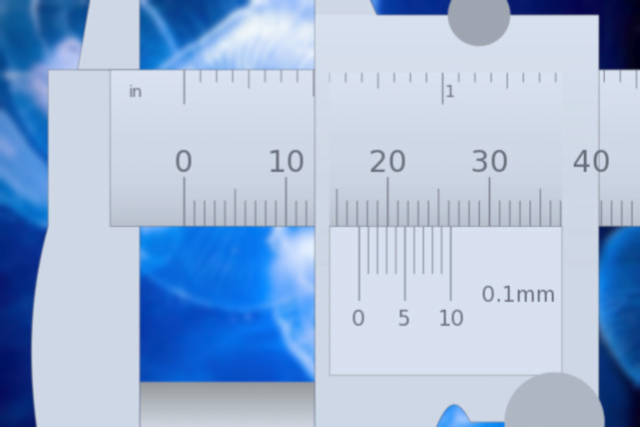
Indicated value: 17.2 mm
